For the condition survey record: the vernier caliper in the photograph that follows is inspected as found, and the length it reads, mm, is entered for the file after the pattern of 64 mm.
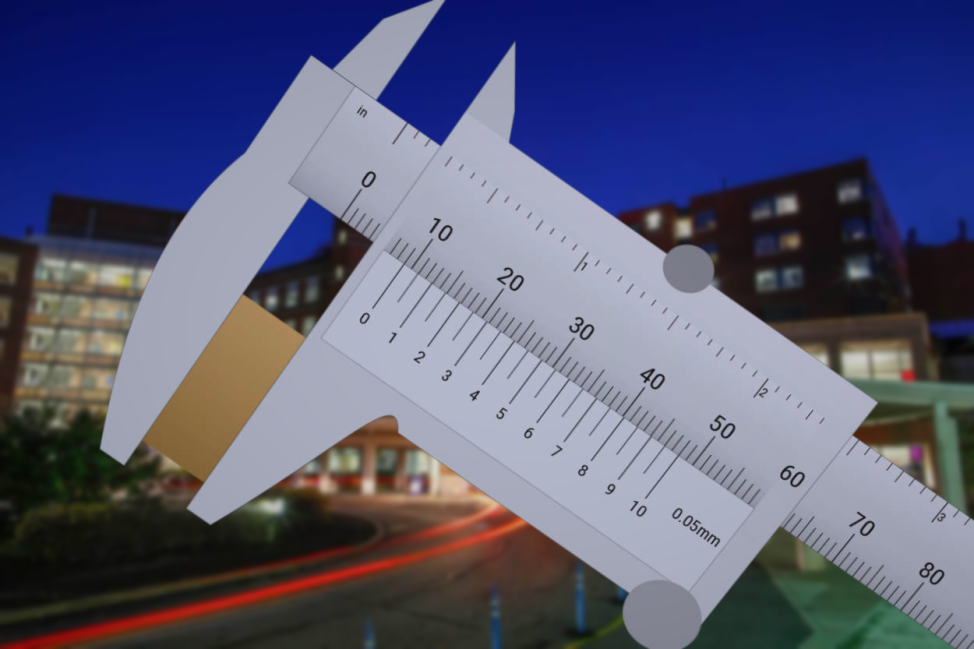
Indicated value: 9.0 mm
